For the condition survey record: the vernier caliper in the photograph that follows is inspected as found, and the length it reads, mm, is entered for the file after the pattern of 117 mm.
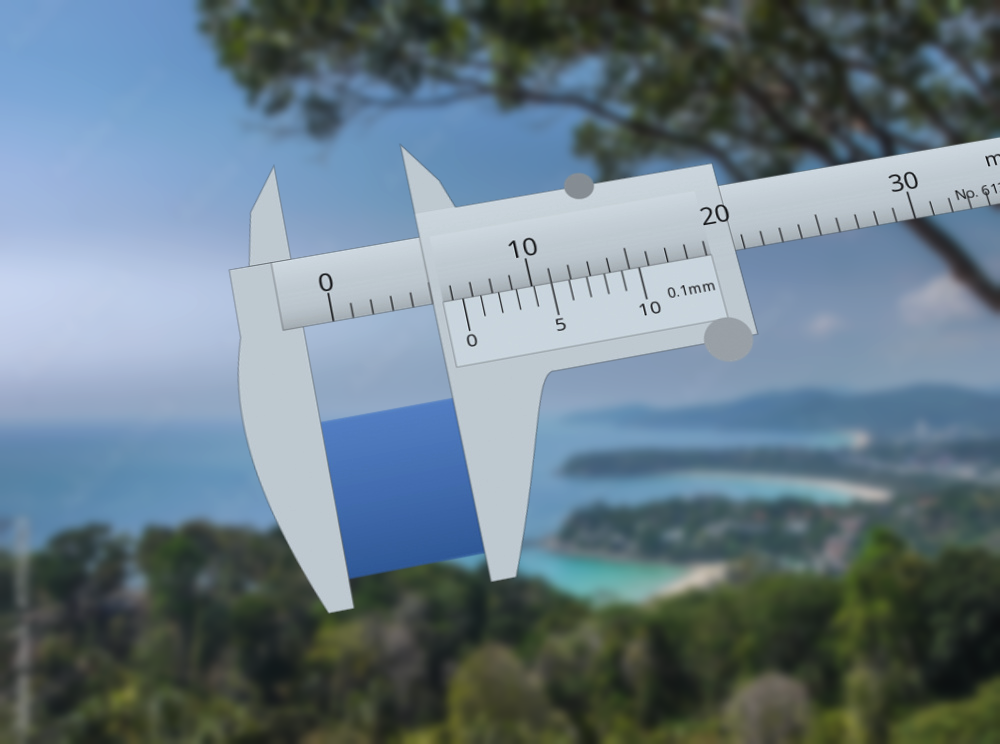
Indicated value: 6.5 mm
